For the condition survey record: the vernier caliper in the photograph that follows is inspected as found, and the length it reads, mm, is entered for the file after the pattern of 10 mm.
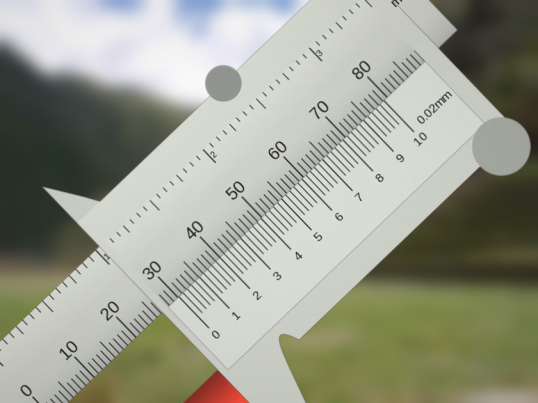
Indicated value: 30.2 mm
